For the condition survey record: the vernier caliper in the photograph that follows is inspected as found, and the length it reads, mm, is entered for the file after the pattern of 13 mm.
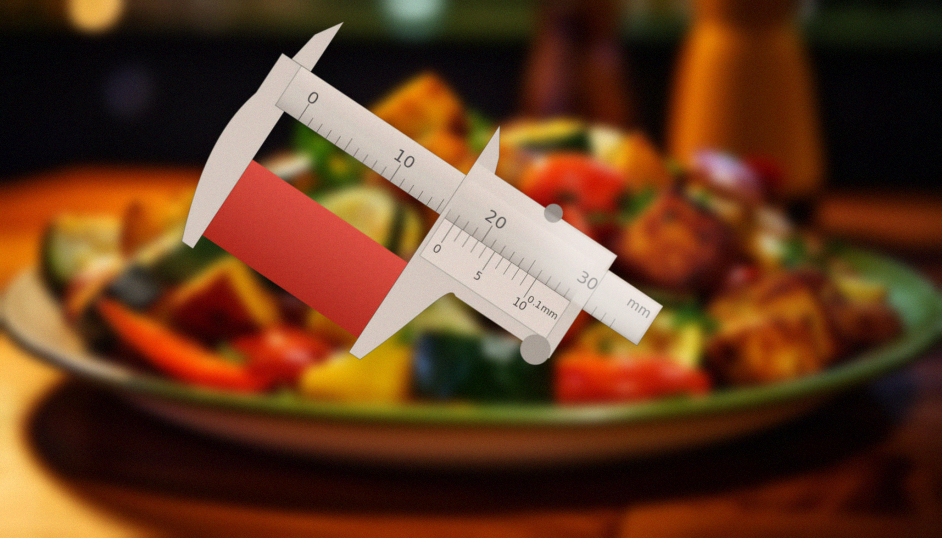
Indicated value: 17.0 mm
